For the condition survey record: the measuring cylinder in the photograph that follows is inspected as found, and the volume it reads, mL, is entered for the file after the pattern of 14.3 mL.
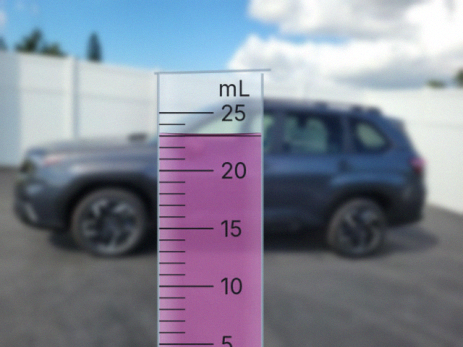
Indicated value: 23 mL
